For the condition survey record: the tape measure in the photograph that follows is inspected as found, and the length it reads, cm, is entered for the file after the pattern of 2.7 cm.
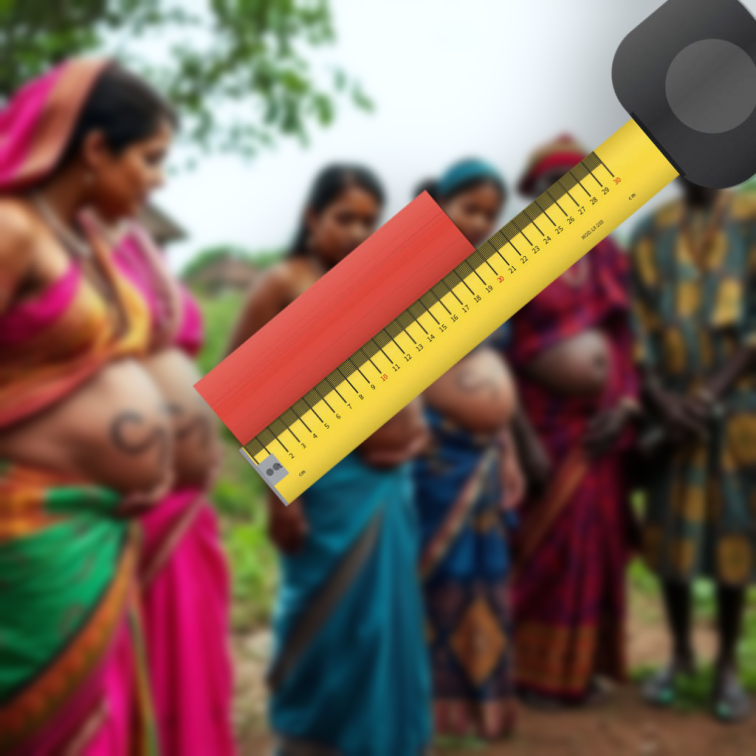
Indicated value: 20 cm
